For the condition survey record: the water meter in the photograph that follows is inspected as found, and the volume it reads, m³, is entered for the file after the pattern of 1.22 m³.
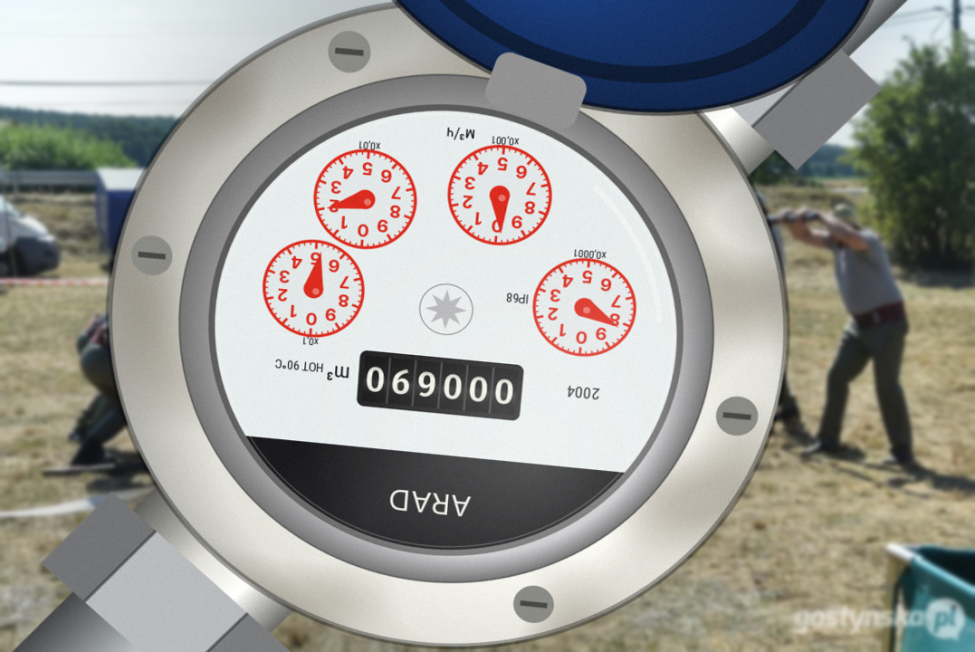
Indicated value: 690.5198 m³
